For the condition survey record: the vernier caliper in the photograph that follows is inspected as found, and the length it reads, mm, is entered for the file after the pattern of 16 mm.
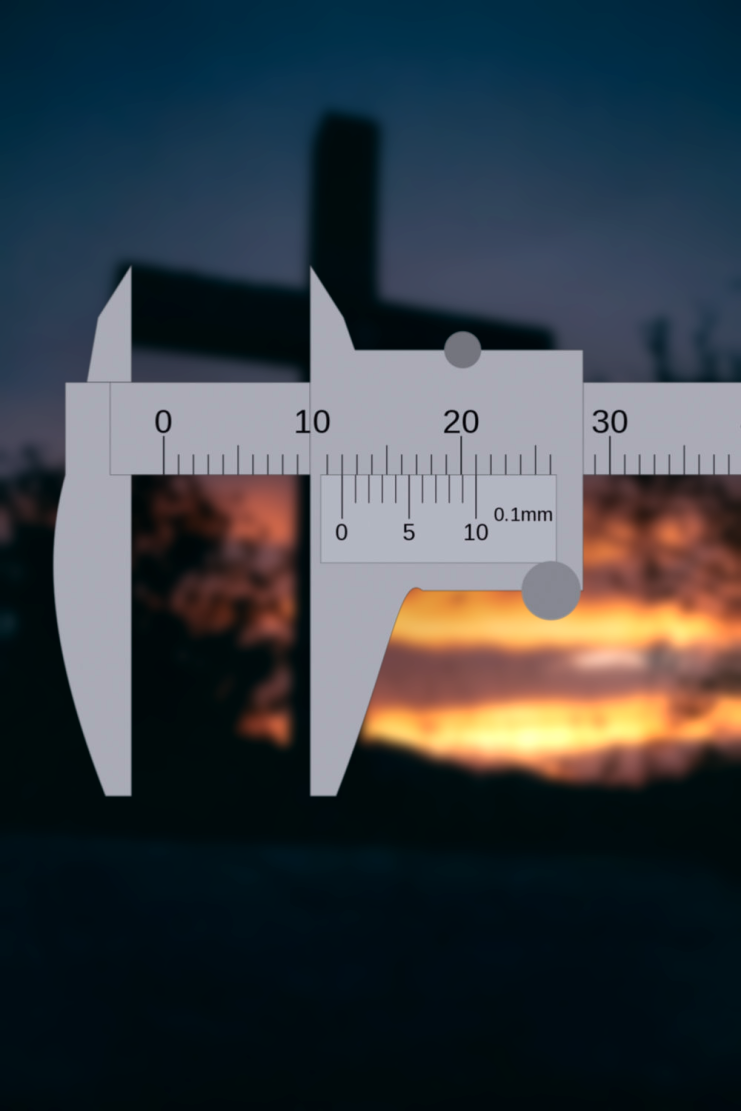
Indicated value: 12.0 mm
